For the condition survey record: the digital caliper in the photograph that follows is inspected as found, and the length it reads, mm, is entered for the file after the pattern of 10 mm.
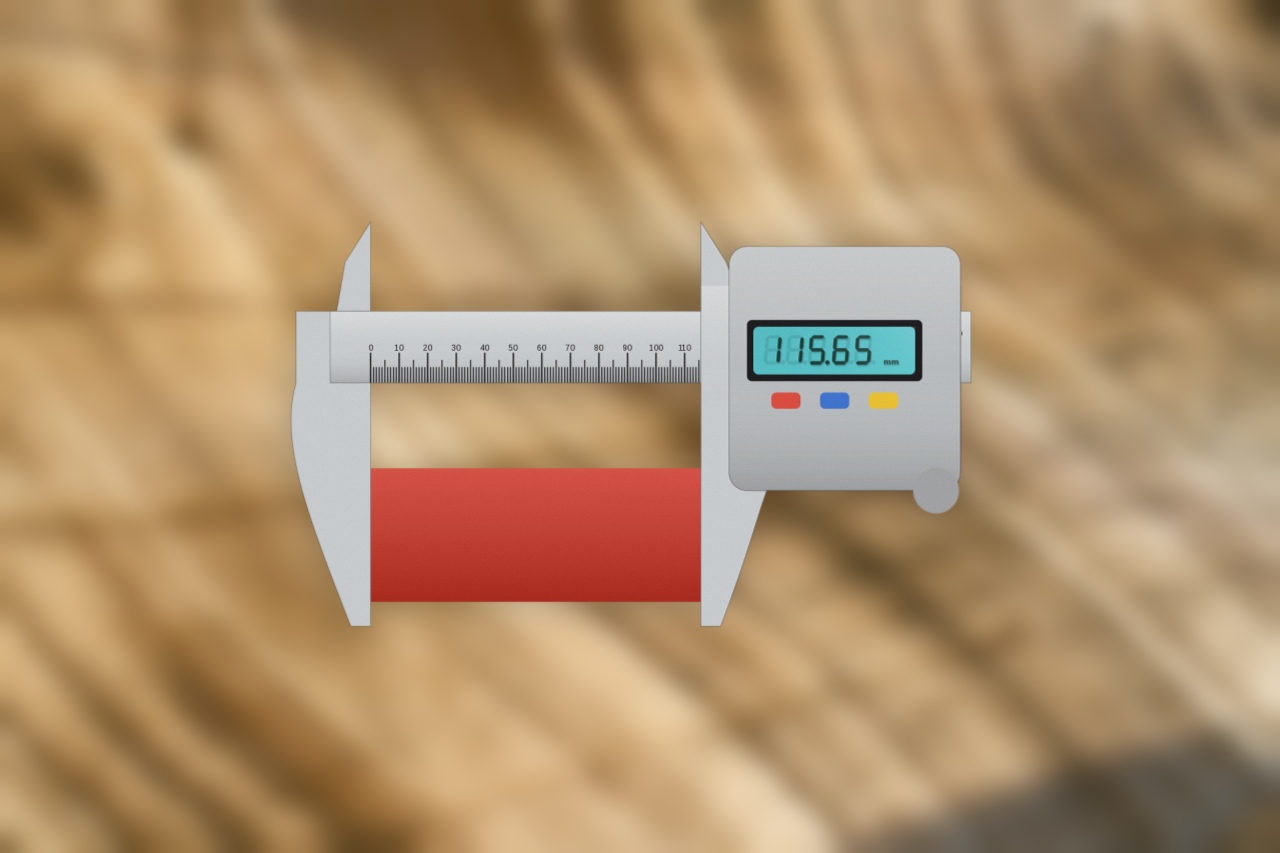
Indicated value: 115.65 mm
